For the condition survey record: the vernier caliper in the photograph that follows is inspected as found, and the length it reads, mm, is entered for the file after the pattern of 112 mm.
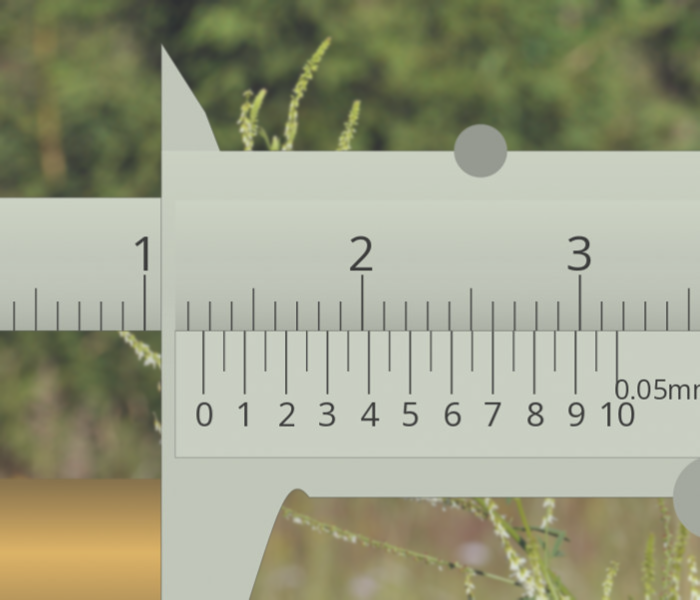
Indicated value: 12.7 mm
